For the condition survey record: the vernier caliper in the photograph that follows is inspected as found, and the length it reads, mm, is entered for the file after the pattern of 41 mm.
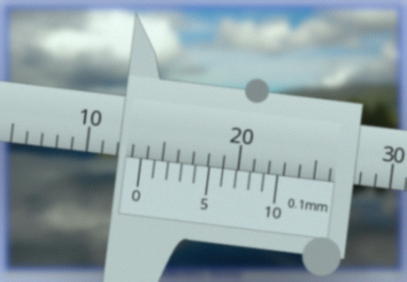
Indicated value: 13.6 mm
